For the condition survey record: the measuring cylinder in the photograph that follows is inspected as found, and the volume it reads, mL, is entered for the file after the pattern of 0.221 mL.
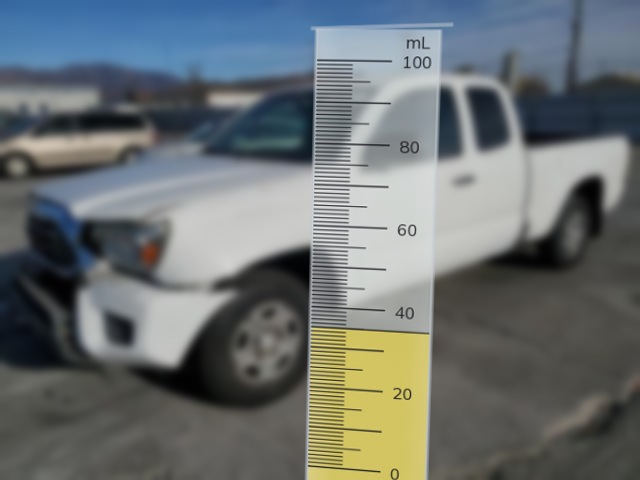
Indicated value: 35 mL
